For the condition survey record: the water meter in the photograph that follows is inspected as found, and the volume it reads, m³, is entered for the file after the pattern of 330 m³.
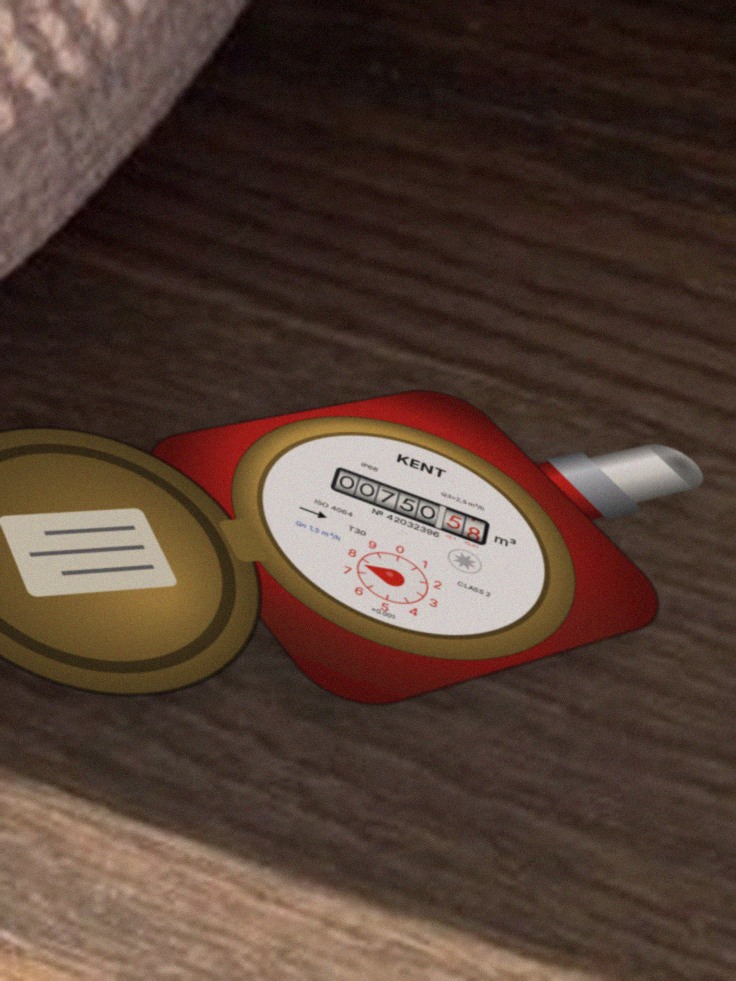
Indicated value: 750.577 m³
